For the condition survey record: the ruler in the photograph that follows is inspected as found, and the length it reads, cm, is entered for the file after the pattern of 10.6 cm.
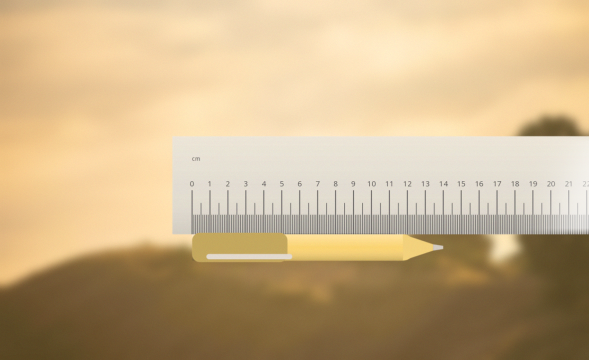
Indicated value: 14 cm
